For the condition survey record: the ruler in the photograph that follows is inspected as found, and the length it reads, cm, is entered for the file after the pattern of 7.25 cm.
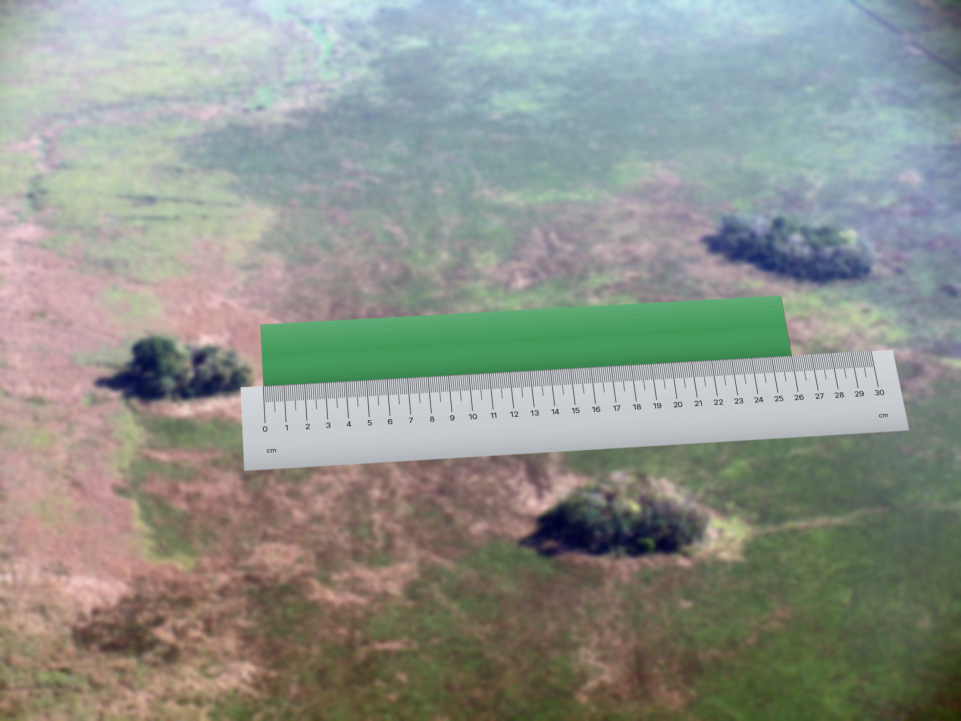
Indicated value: 26 cm
